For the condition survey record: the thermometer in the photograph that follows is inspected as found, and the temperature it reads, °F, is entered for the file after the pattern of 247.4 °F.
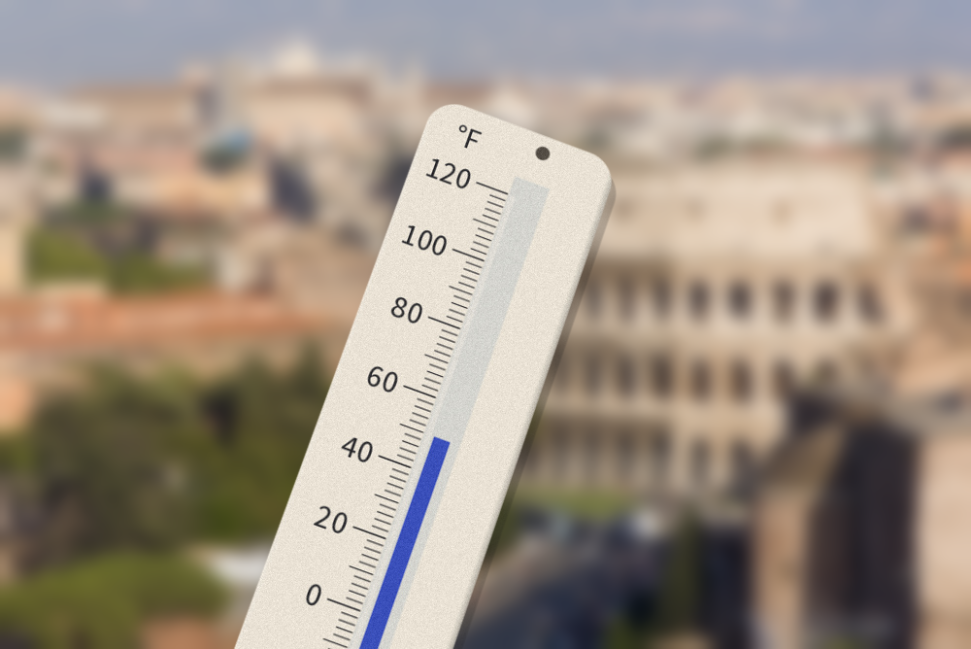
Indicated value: 50 °F
